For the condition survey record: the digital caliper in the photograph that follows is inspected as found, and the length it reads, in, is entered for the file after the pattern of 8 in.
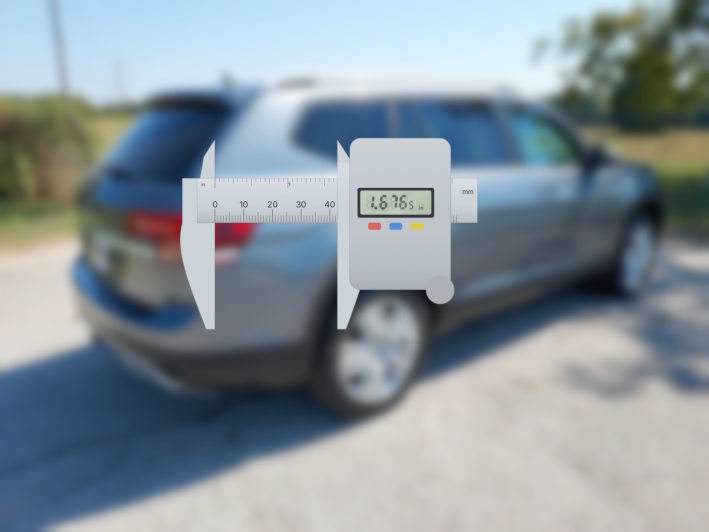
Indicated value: 1.6765 in
